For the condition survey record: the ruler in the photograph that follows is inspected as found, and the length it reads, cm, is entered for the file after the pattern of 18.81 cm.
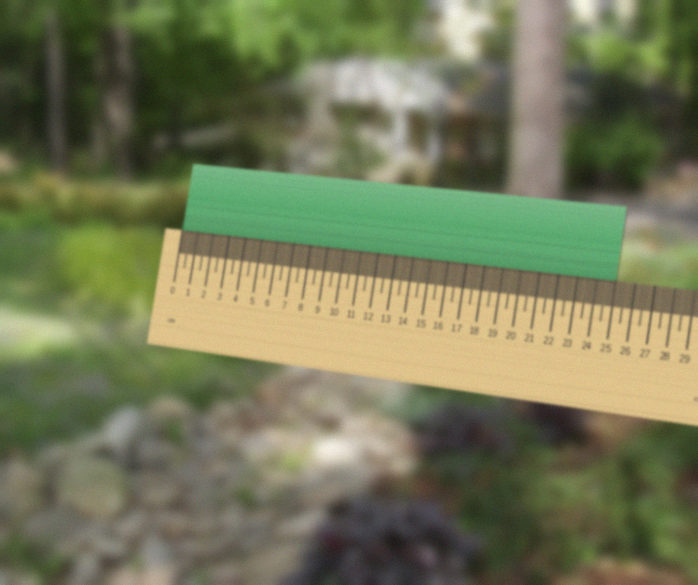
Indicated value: 25 cm
